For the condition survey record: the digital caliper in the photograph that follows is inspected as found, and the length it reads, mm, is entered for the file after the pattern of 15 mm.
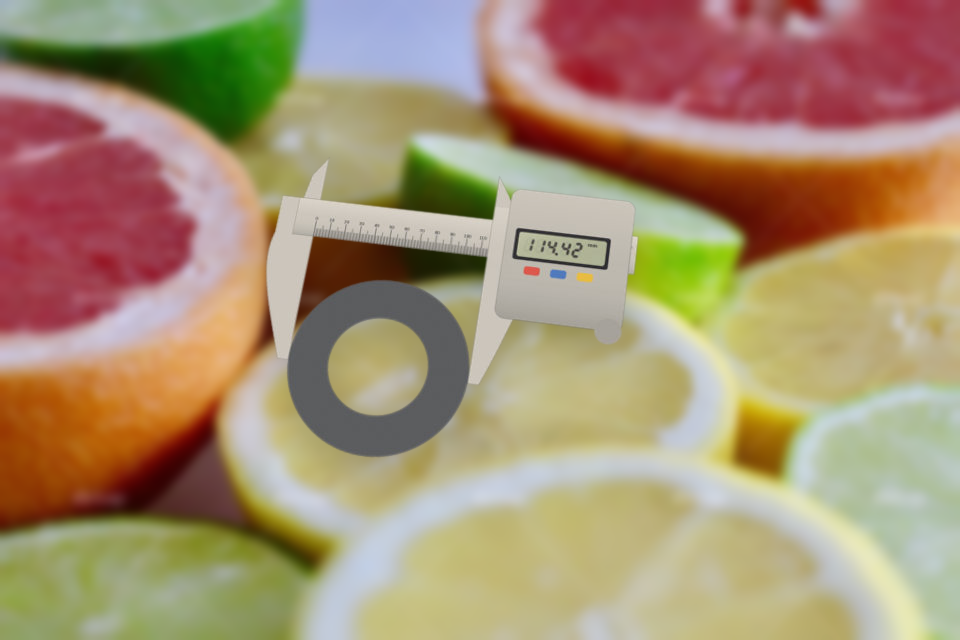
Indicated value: 114.42 mm
